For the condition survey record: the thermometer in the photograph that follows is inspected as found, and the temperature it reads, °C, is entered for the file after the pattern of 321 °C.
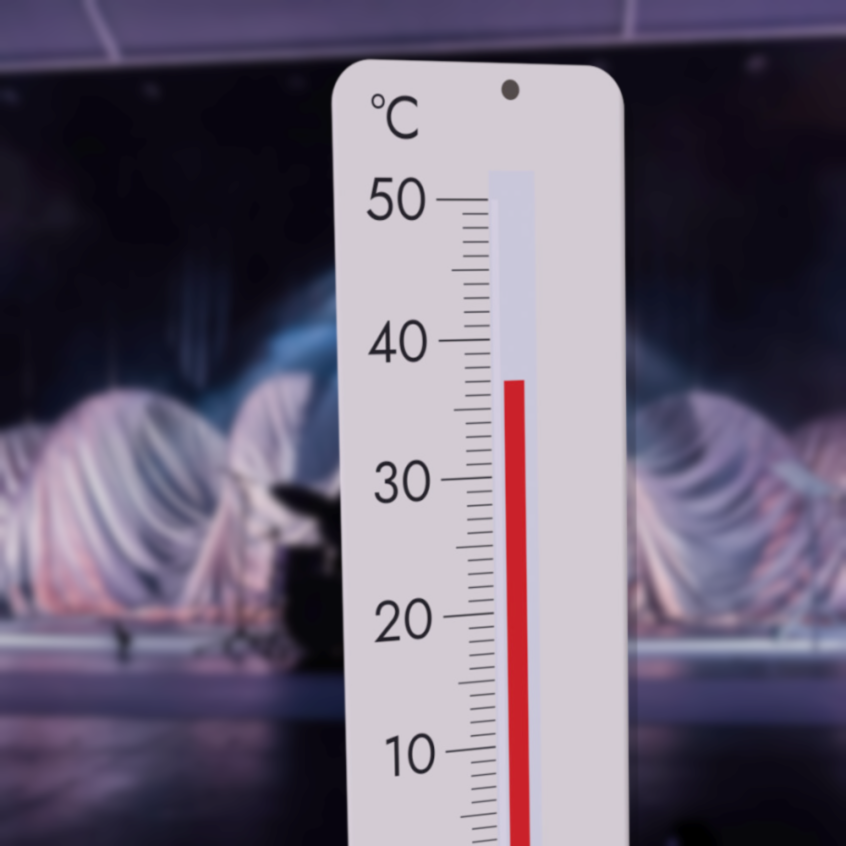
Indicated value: 37 °C
